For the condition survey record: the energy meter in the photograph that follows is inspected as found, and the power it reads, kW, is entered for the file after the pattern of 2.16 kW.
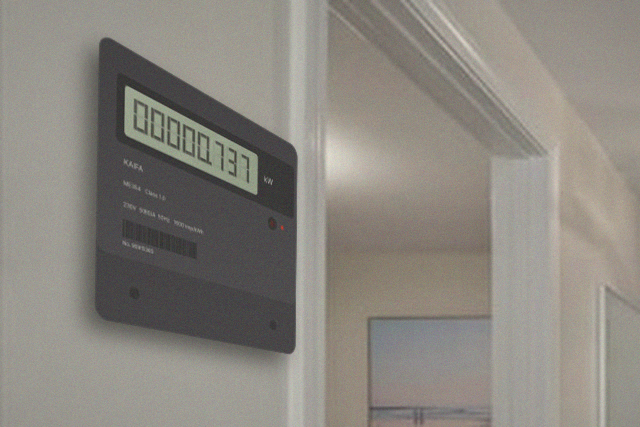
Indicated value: 0.737 kW
